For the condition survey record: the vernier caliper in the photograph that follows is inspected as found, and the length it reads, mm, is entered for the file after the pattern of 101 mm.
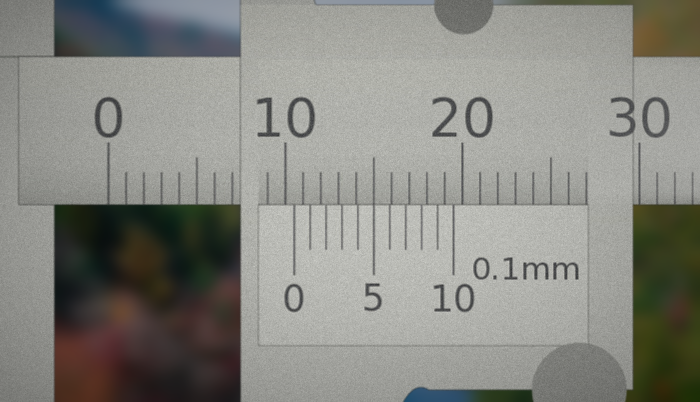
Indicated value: 10.5 mm
